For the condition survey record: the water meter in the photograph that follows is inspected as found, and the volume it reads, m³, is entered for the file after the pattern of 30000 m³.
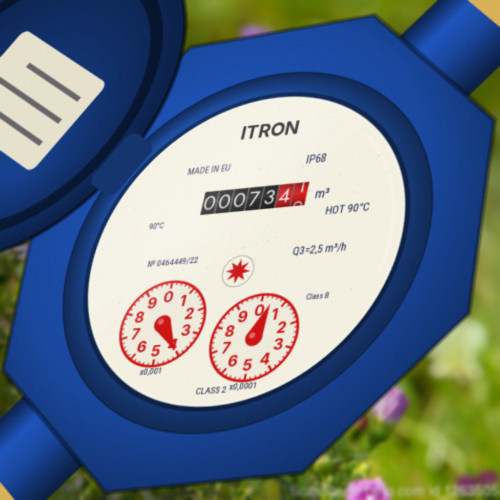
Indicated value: 73.4140 m³
